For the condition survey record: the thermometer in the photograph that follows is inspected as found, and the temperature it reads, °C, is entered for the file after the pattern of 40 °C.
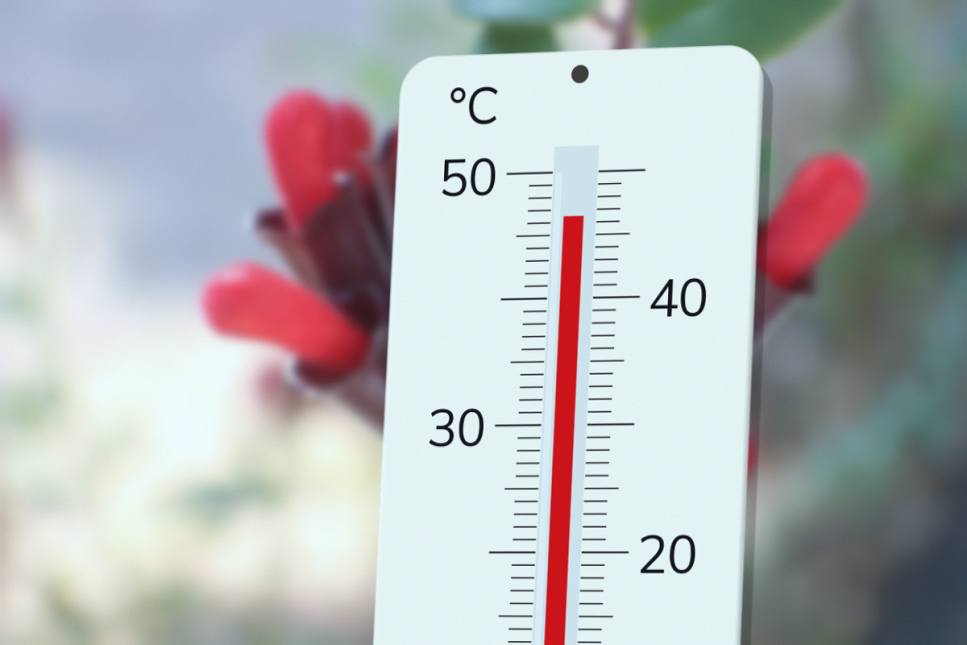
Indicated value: 46.5 °C
